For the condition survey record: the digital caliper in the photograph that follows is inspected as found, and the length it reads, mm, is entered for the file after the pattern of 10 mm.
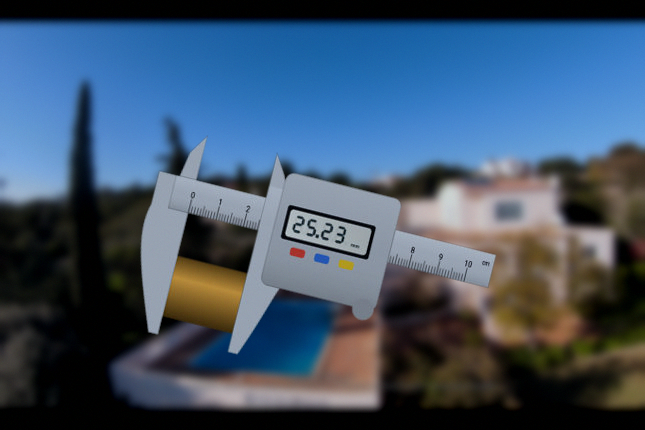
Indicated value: 25.23 mm
